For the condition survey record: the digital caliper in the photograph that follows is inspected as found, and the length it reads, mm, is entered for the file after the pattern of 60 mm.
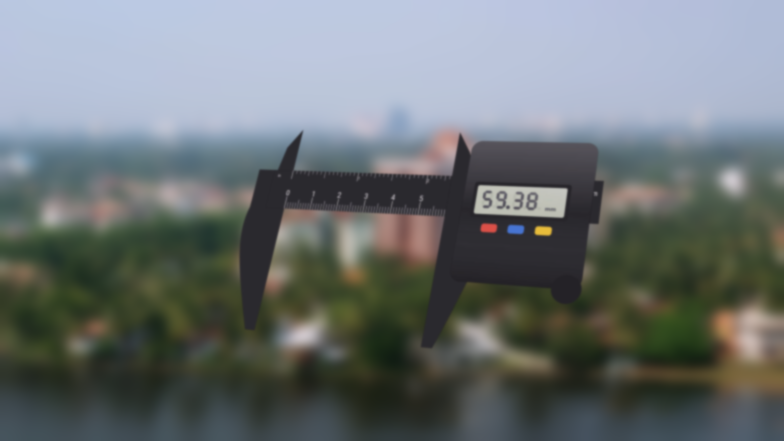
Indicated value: 59.38 mm
